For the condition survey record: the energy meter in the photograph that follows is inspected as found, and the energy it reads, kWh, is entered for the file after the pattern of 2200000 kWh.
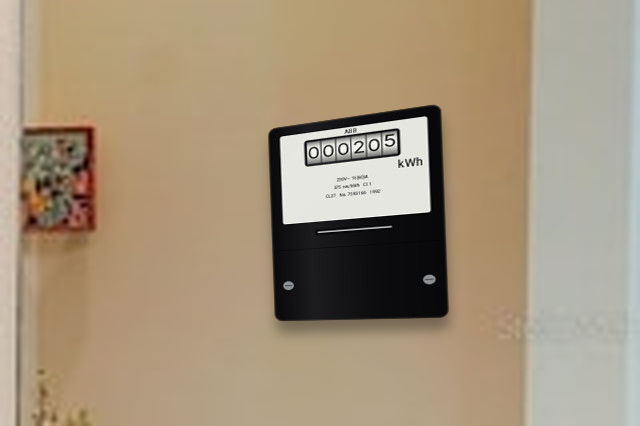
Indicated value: 205 kWh
